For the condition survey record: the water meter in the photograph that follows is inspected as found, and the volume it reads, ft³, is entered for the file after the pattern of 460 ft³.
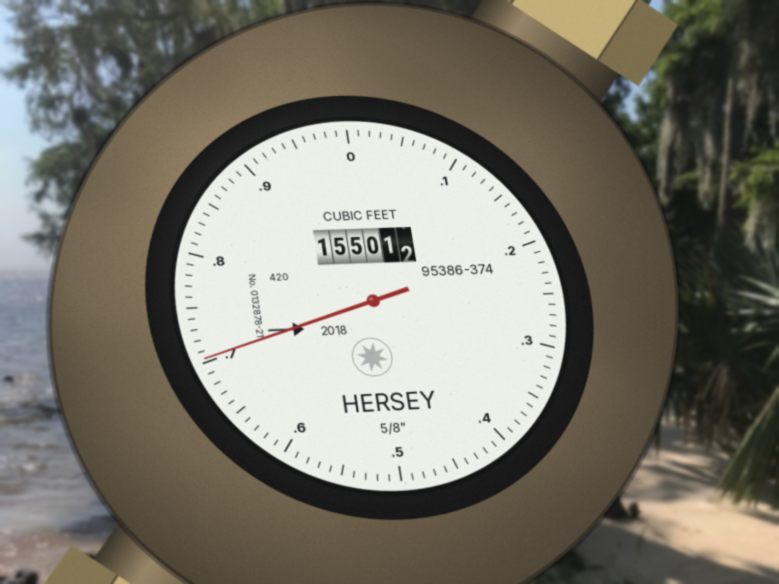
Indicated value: 155011.70 ft³
